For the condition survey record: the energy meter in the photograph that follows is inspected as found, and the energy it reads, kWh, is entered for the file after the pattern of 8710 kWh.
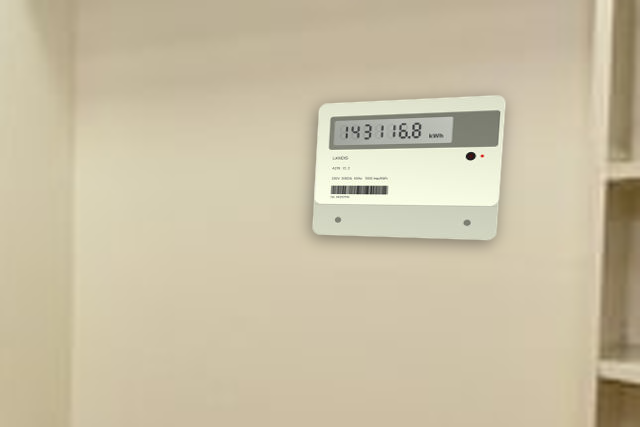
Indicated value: 143116.8 kWh
